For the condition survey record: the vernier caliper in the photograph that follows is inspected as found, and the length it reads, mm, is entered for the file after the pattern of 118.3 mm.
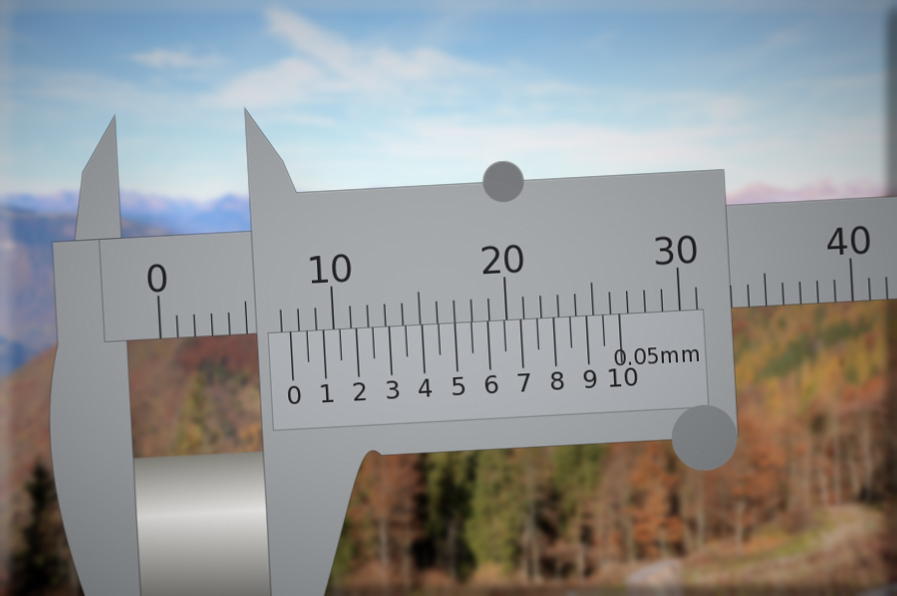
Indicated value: 7.5 mm
